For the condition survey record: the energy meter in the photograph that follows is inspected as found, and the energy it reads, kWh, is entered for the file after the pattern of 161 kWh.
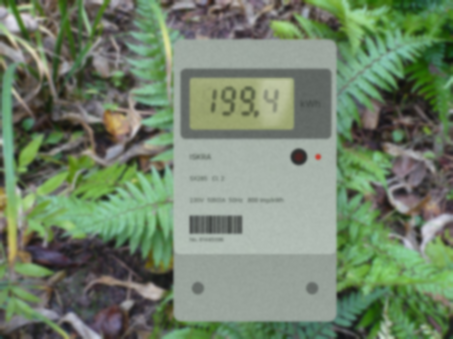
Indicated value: 199.4 kWh
